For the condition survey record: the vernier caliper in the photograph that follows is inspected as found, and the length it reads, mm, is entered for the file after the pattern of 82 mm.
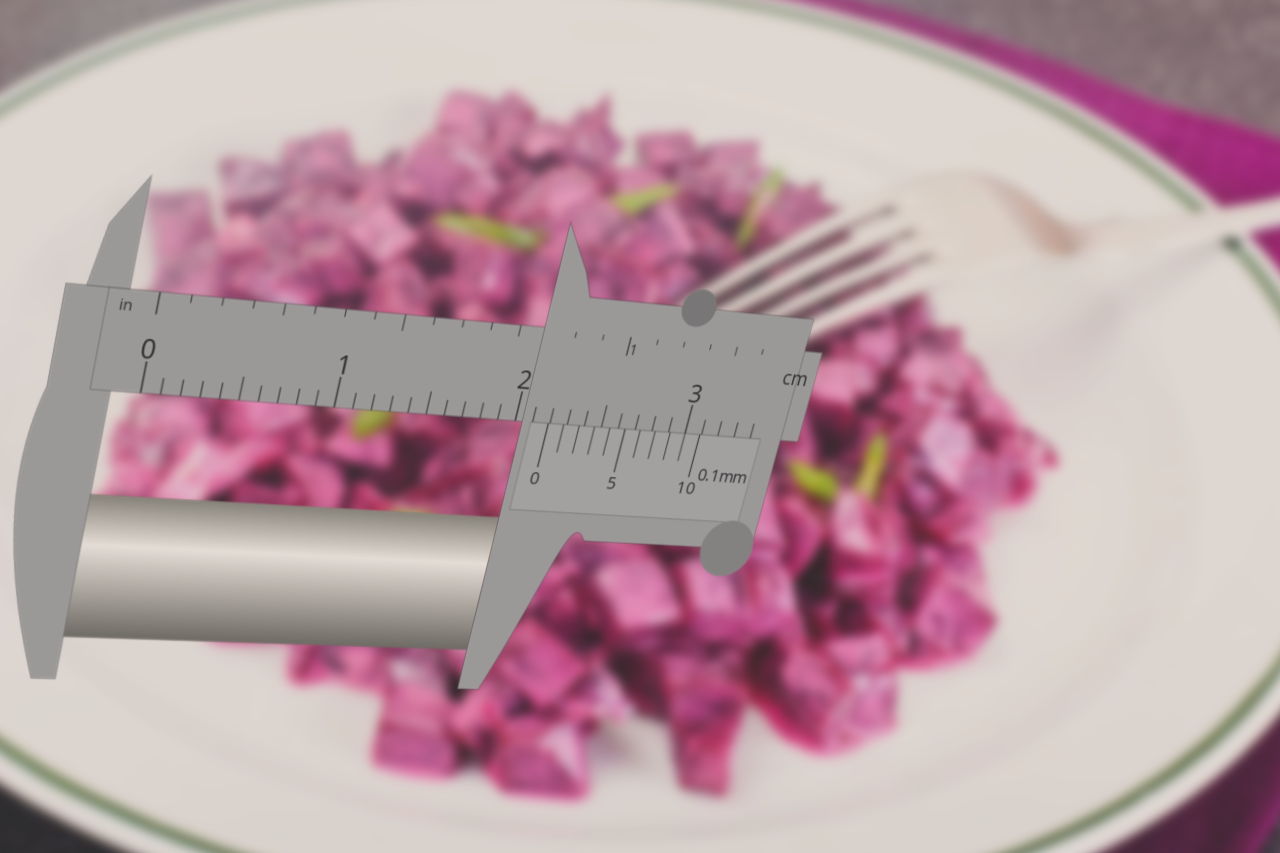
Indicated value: 21.9 mm
